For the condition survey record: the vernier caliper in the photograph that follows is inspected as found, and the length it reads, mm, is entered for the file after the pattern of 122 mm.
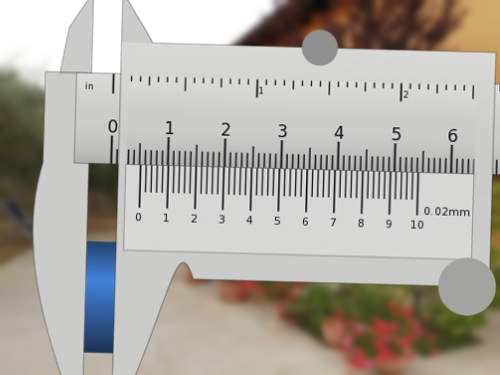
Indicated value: 5.2 mm
